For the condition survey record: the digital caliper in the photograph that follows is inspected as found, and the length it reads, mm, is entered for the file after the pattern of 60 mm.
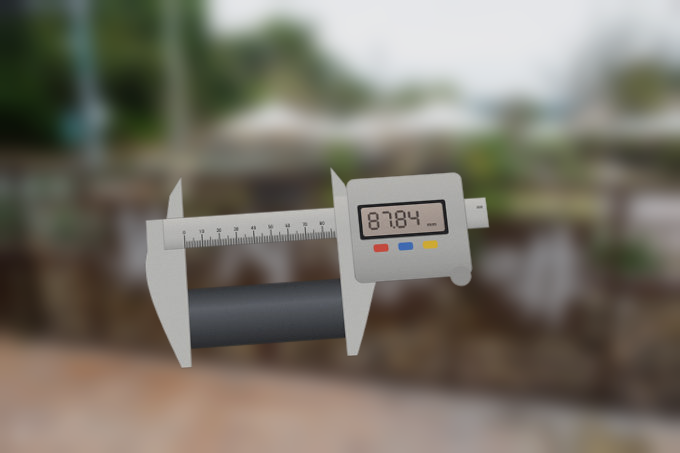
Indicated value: 87.84 mm
